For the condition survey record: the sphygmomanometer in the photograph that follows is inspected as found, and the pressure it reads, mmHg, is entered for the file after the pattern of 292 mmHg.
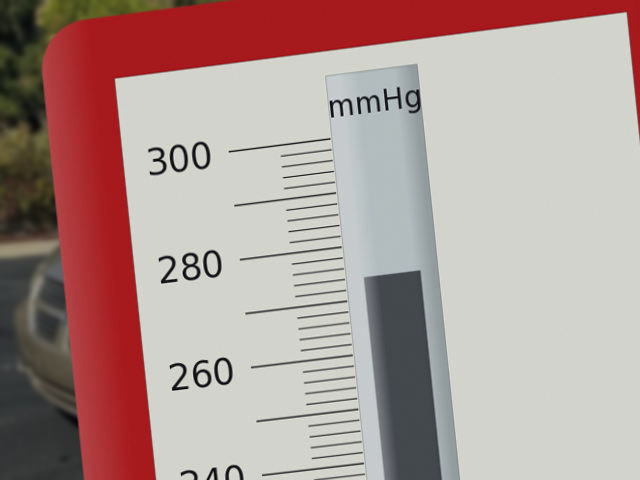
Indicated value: 274 mmHg
